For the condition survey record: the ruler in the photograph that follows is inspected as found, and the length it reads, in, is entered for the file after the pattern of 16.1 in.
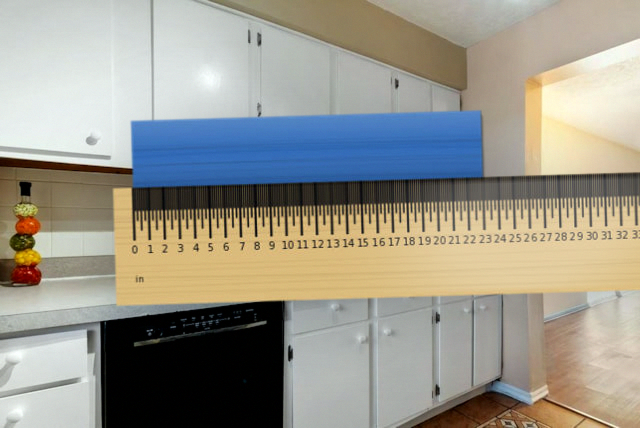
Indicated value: 23 in
